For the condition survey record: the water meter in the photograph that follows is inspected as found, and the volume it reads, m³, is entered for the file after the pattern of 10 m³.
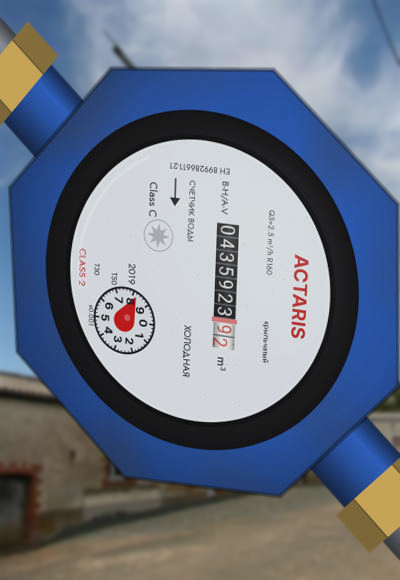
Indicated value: 435923.918 m³
